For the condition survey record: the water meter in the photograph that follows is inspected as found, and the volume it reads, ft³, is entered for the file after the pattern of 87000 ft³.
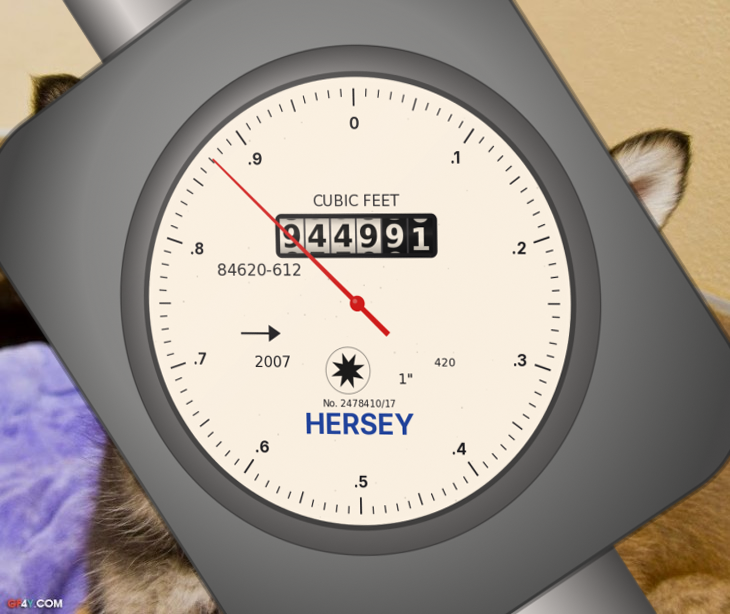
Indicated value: 944990.87 ft³
